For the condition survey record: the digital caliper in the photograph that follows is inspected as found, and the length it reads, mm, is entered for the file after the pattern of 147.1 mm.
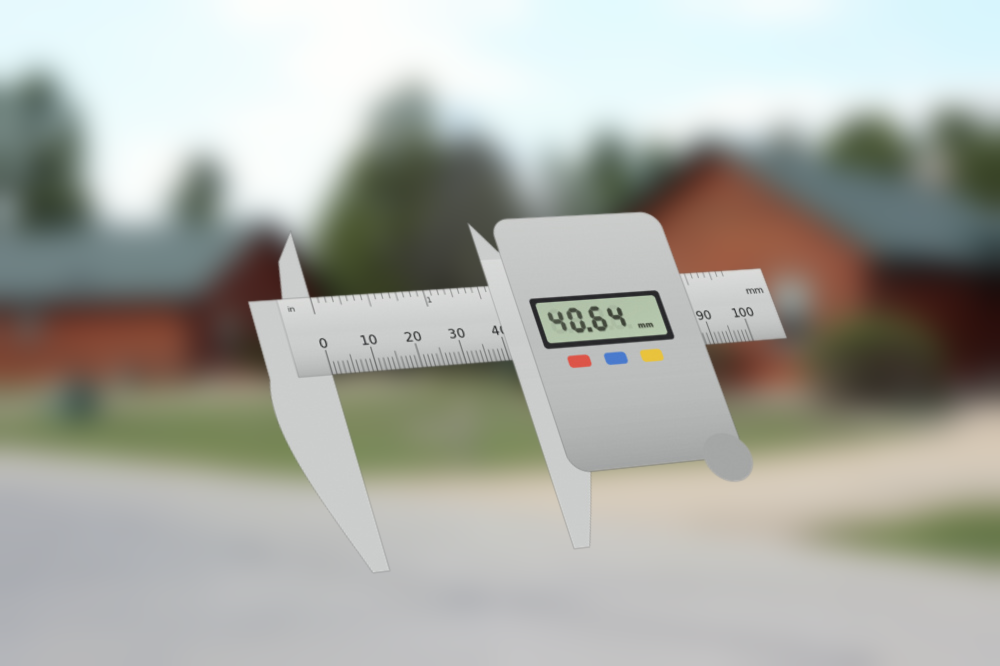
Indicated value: 40.64 mm
